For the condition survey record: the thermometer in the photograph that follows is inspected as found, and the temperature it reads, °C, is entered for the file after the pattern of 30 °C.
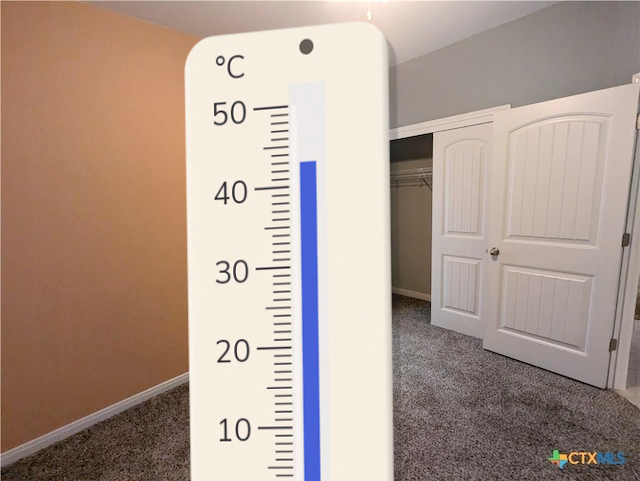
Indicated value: 43 °C
